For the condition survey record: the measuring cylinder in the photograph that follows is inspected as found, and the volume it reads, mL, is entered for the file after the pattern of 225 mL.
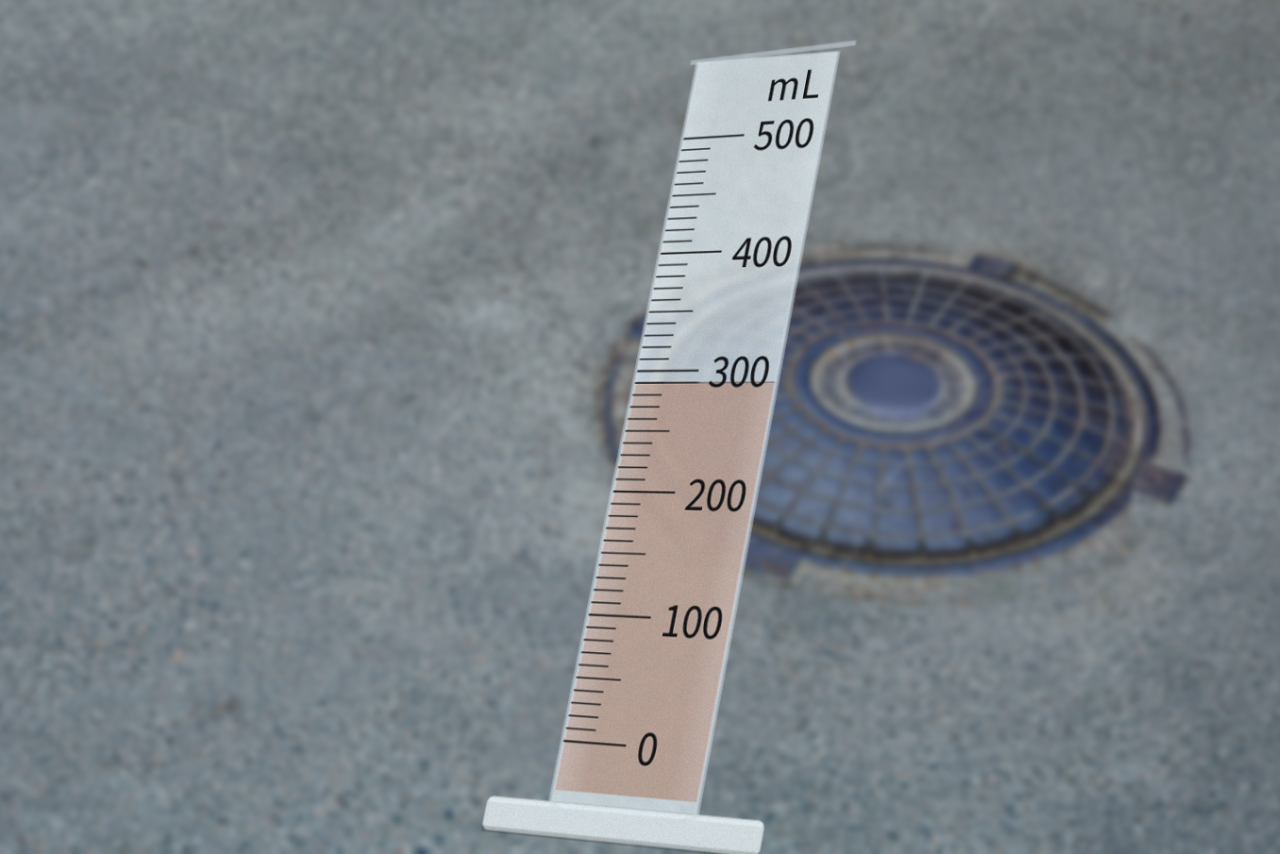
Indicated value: 290 mL
